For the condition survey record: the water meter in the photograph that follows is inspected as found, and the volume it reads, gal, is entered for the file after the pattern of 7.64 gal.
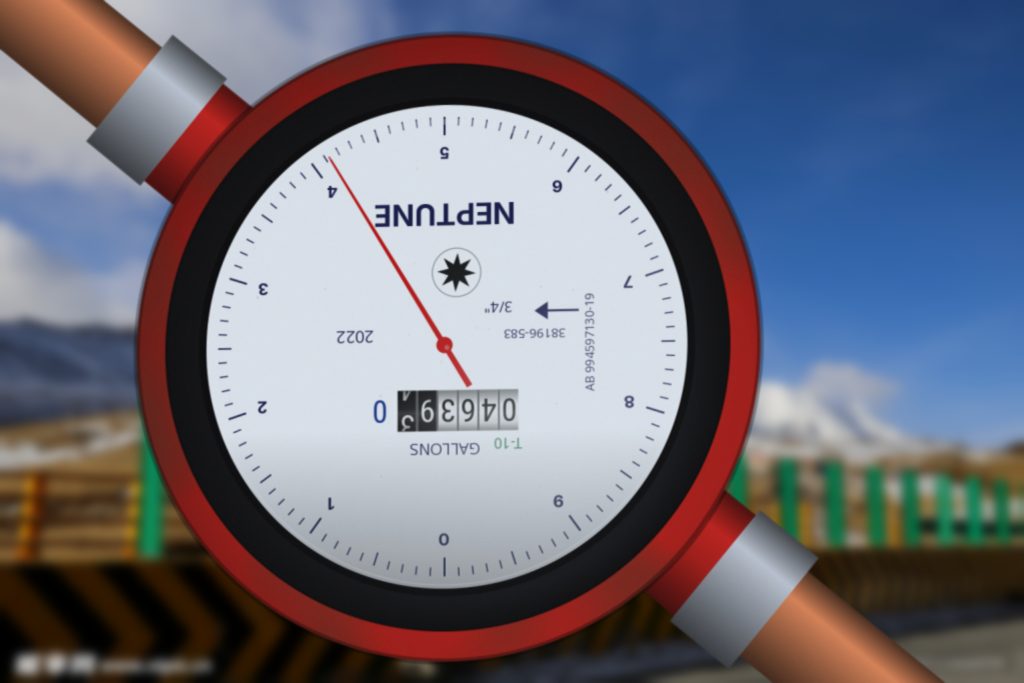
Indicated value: 463934.1 gal
